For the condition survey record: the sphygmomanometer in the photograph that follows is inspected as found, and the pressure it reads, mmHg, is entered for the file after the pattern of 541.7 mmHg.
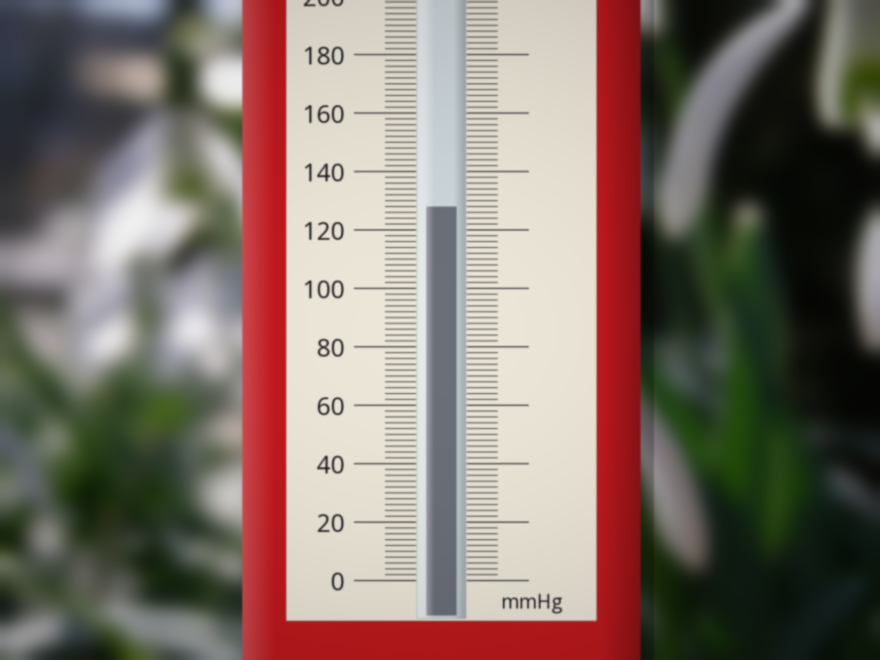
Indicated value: 128 mmHg
